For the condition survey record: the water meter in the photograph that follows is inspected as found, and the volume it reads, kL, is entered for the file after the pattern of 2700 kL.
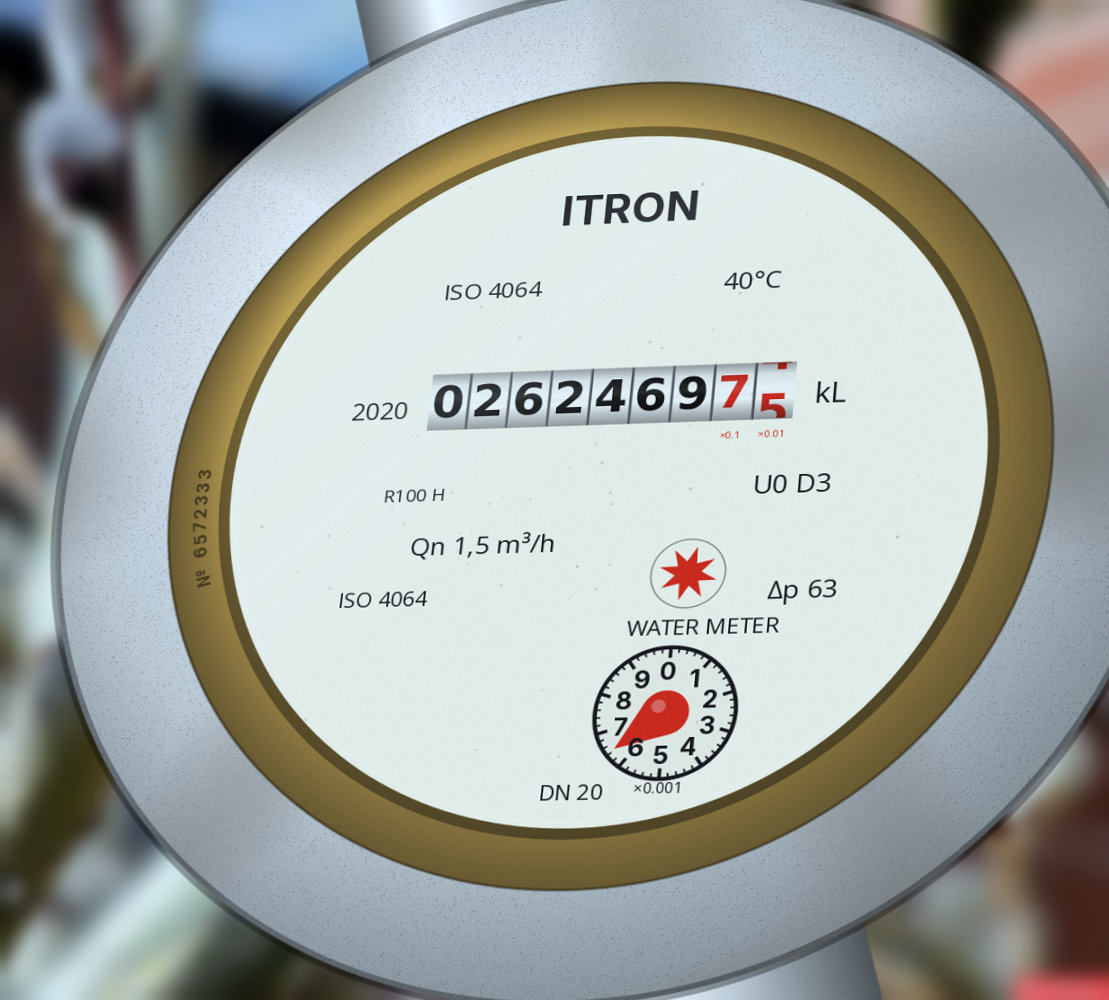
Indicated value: 262469.746 kL
